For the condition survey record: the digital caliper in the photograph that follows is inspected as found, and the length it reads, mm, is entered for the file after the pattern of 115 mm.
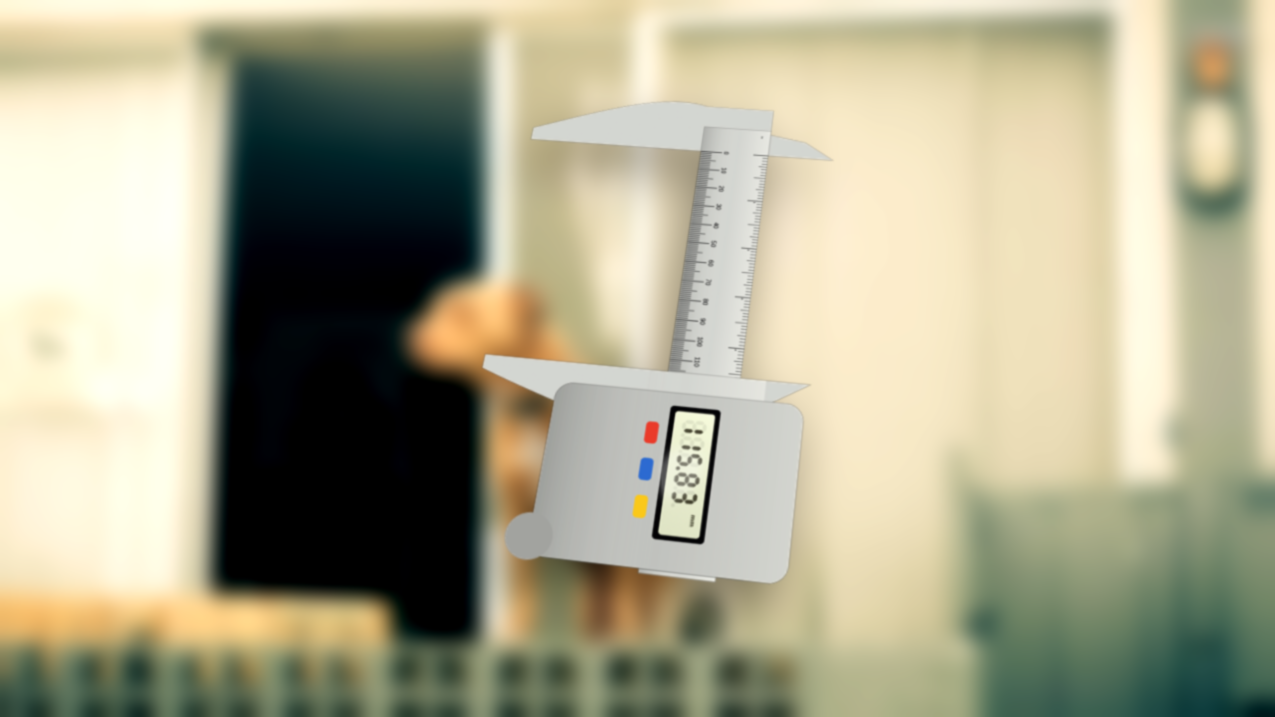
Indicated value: 115.83 mm
